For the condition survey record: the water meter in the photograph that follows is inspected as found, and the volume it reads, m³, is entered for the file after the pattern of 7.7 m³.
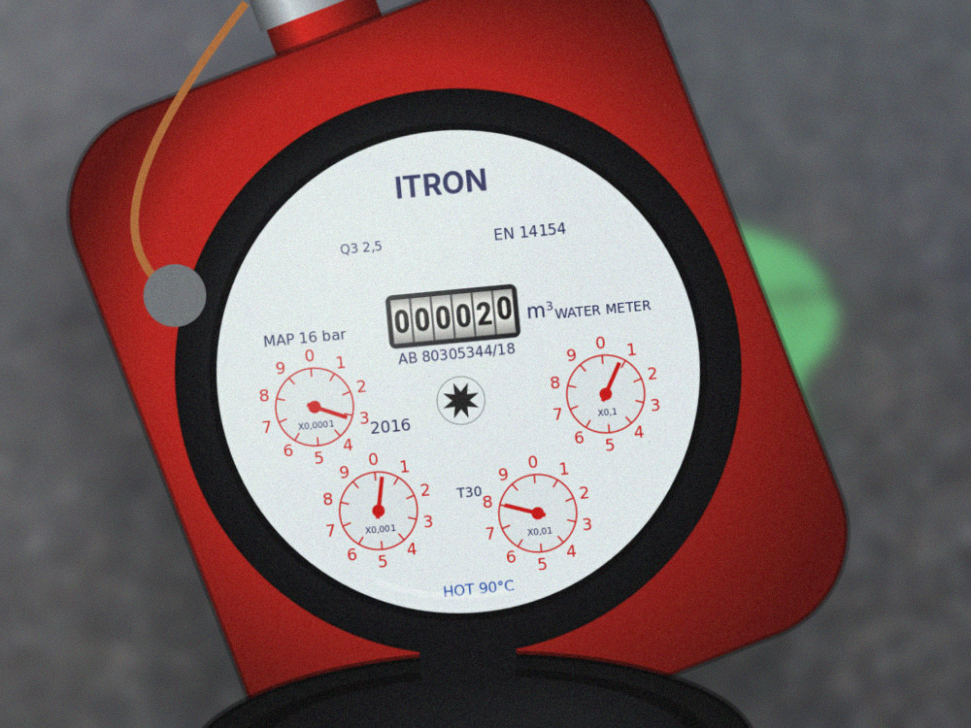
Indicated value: 20.0803 m³
